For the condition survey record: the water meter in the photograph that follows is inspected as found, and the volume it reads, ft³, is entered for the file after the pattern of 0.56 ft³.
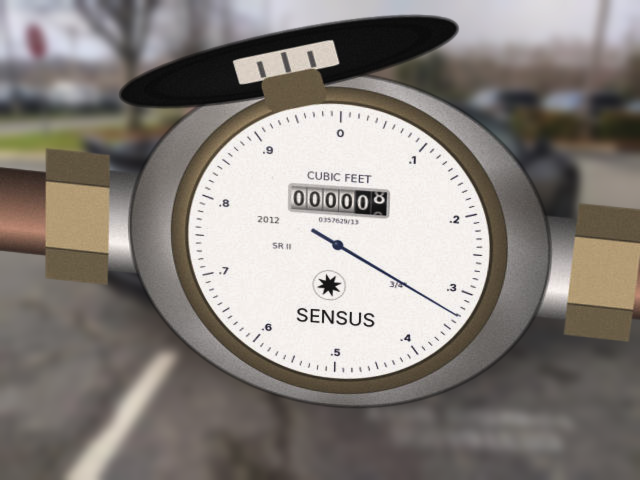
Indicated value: 8.33 ft³
